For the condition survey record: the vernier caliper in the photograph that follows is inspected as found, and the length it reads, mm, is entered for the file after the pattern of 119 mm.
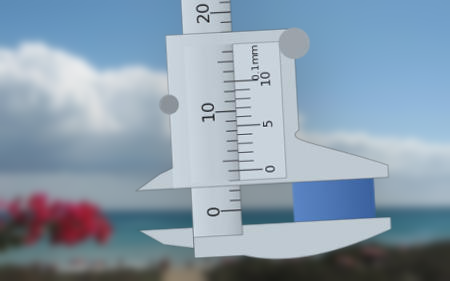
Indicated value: 4.0 mm
